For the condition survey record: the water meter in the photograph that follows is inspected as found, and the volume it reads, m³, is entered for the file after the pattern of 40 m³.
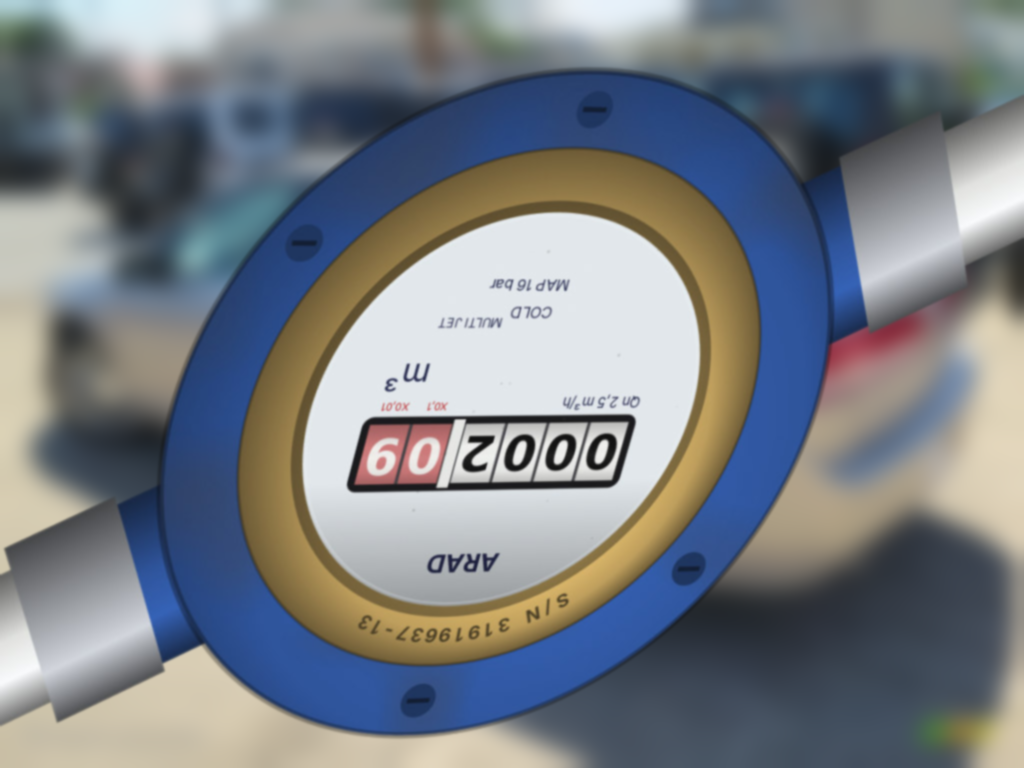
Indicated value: 2.09 m³
